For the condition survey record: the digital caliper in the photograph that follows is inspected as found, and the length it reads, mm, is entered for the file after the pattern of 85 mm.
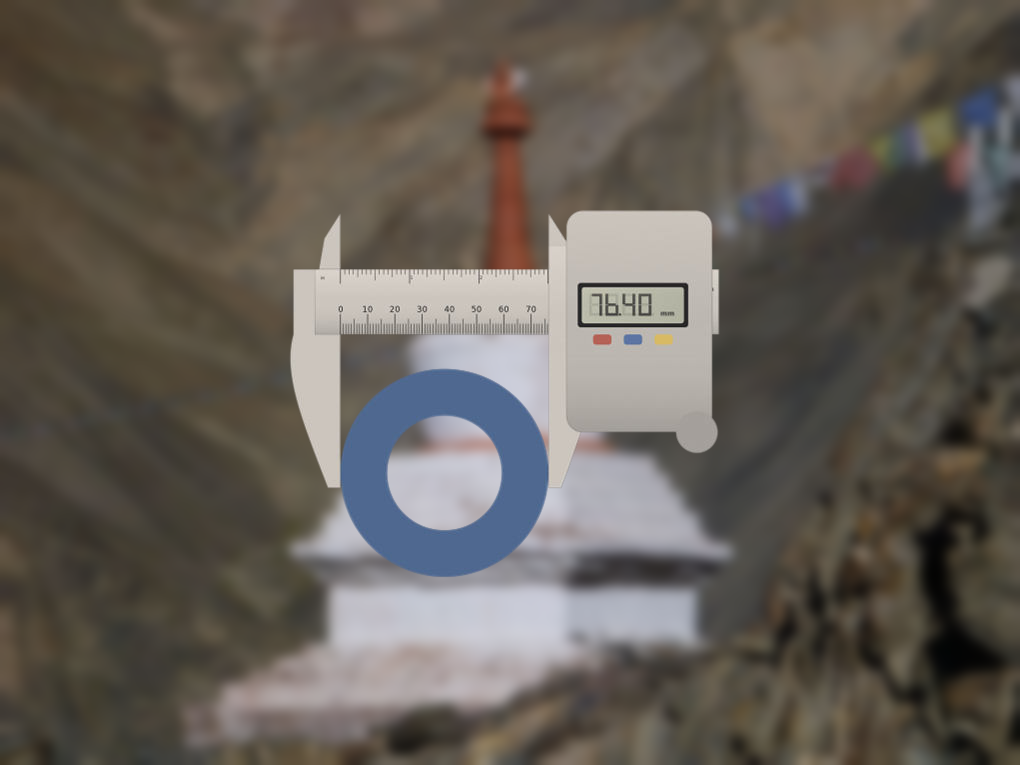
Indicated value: 76.40 mm
